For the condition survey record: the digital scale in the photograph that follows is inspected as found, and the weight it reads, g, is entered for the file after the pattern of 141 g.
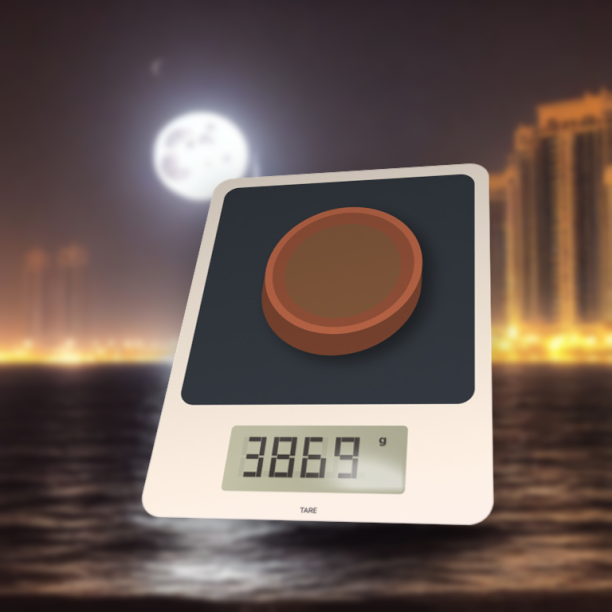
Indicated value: 3869 g
